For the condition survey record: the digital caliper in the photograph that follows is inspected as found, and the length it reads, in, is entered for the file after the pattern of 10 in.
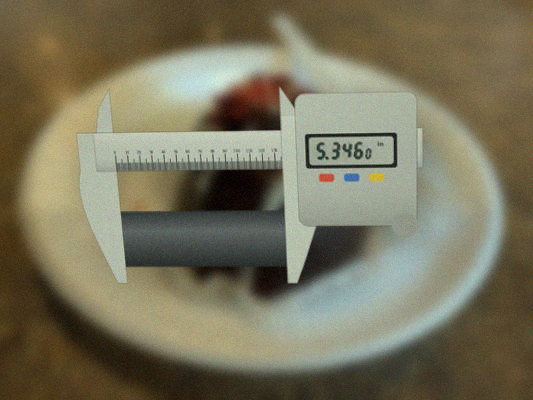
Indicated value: 5.3460 in
